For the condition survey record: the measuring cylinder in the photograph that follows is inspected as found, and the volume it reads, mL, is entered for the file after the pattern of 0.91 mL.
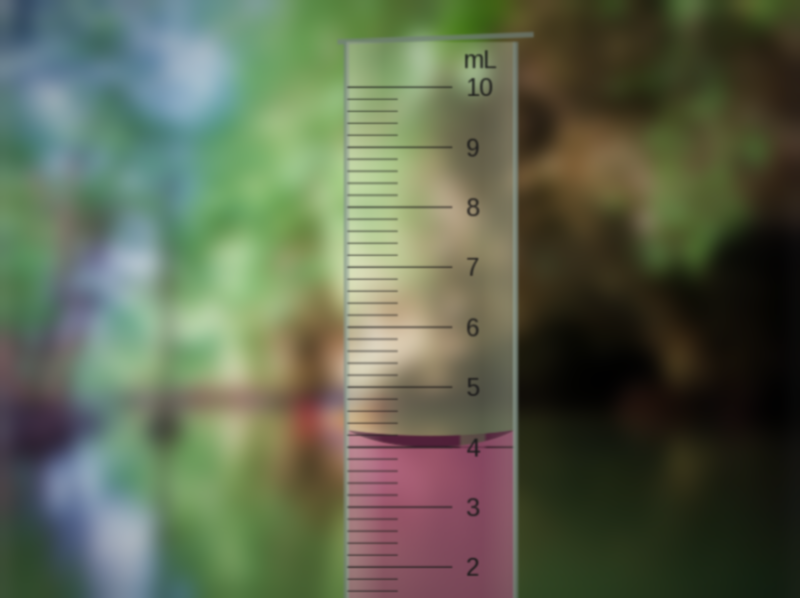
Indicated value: 4 mL
